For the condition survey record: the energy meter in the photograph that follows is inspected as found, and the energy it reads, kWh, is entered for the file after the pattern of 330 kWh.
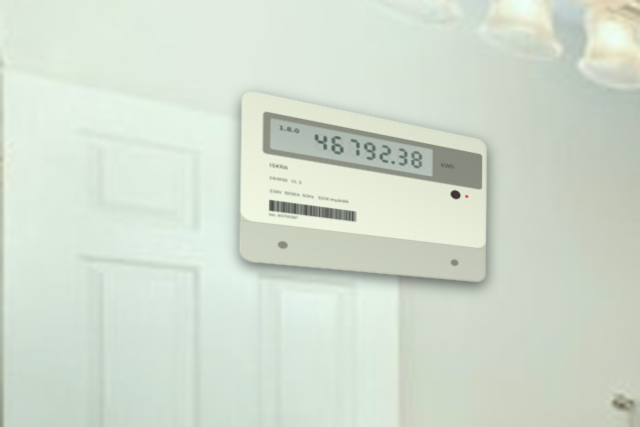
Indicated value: 46792.38 kWh
